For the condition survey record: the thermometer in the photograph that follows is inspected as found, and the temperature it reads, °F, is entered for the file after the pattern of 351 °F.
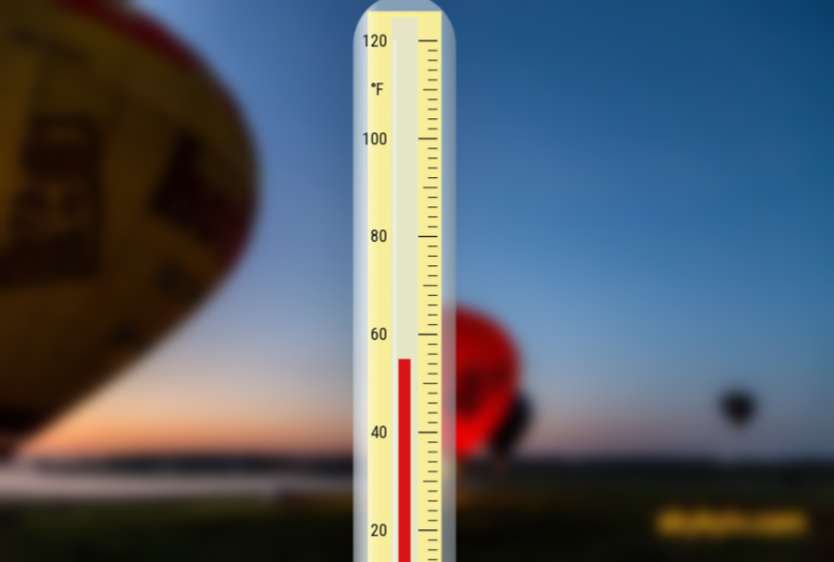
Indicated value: 55 °F
